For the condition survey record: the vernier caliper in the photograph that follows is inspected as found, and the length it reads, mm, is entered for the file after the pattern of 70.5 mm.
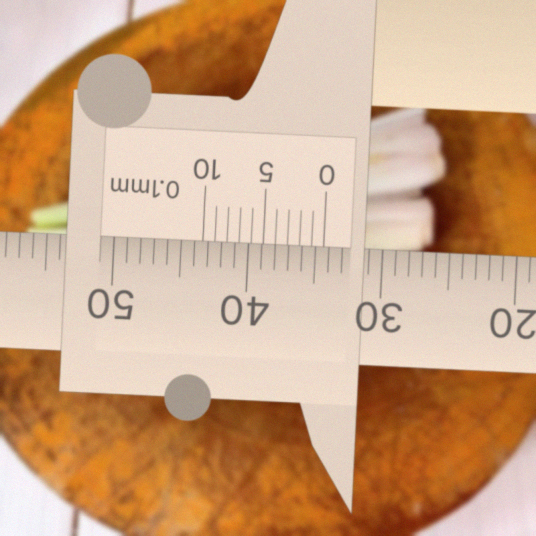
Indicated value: 34.4 mm
